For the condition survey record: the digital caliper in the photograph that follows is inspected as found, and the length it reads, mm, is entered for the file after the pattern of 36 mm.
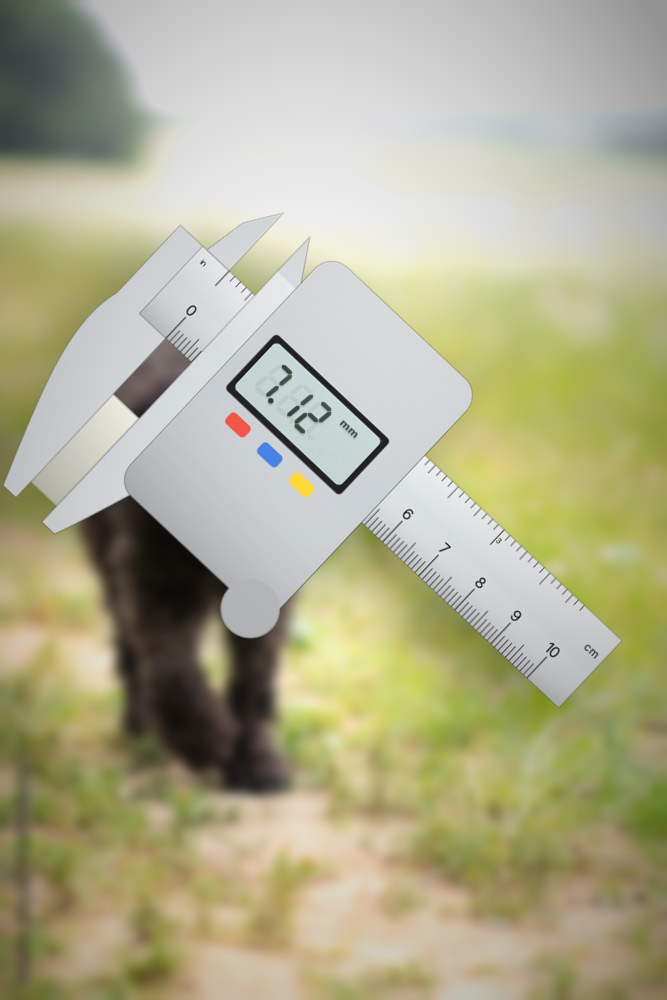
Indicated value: 7.12 mm
